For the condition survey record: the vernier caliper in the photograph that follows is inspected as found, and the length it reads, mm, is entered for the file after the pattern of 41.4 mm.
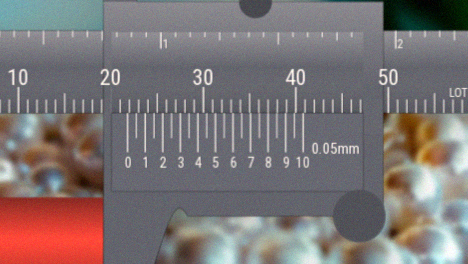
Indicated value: 21.8 mm
